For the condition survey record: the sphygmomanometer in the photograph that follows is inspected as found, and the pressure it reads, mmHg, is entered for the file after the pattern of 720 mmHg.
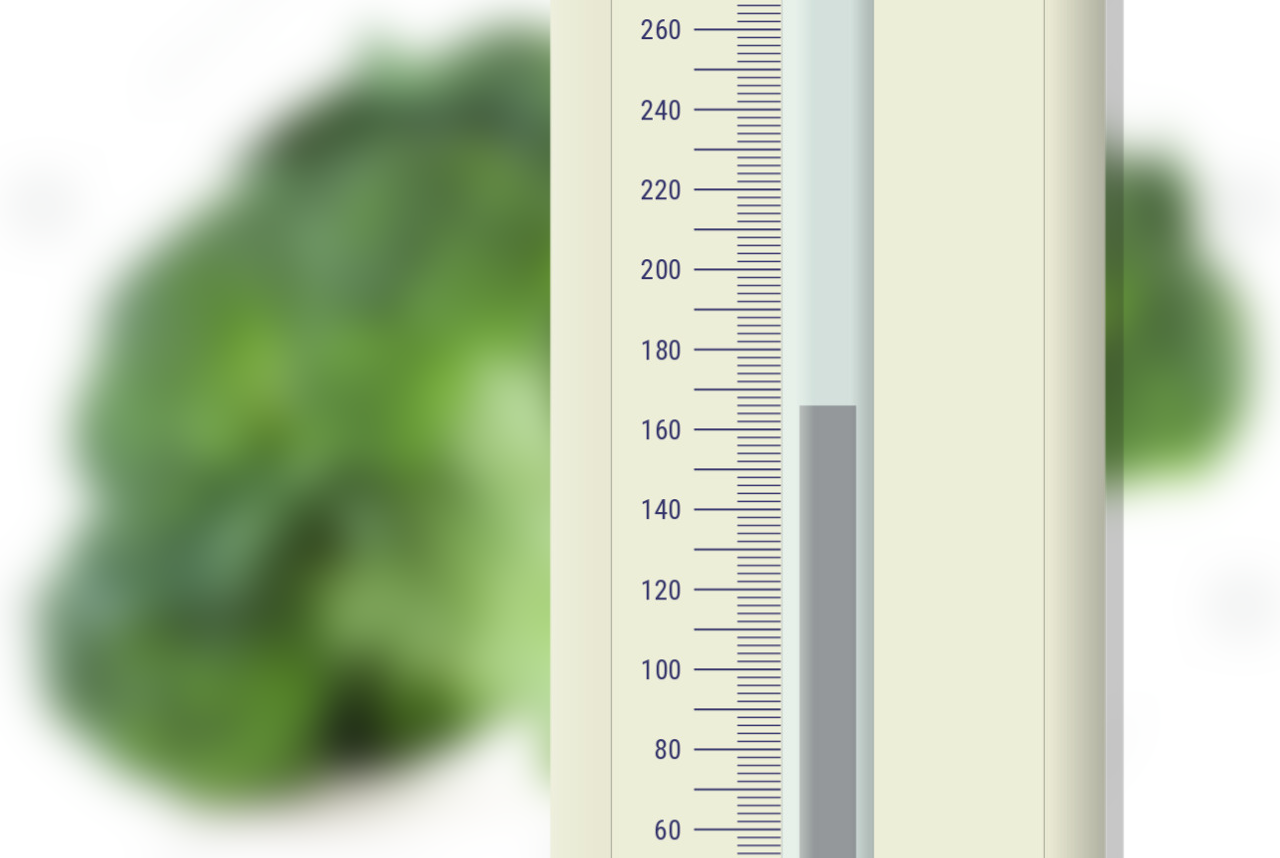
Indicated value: 166 mmHg
